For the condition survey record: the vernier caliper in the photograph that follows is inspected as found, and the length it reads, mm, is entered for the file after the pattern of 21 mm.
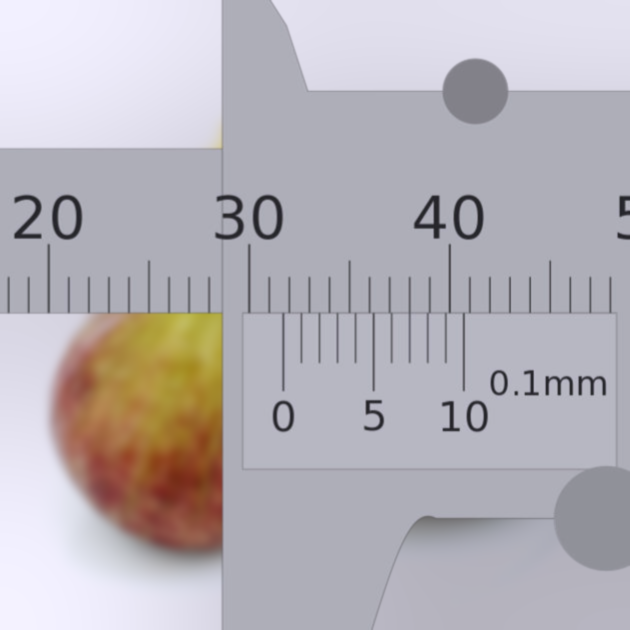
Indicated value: 31.7 mm
